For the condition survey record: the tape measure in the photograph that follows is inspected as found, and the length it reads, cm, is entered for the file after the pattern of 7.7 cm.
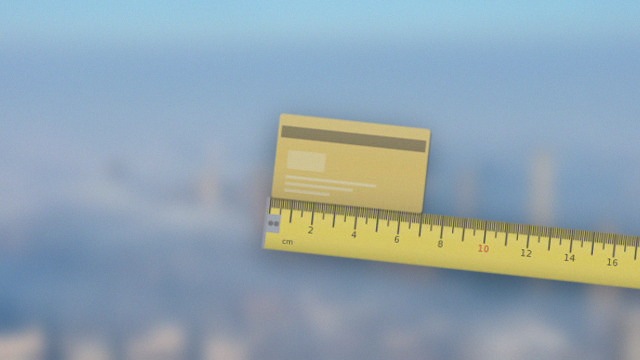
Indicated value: 7 cm
